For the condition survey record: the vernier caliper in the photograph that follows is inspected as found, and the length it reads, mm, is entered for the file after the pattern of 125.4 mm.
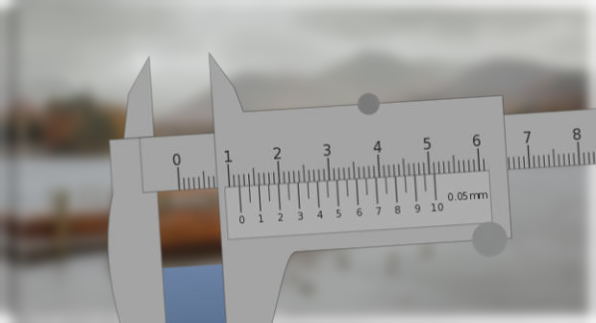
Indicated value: 12.0 mm
